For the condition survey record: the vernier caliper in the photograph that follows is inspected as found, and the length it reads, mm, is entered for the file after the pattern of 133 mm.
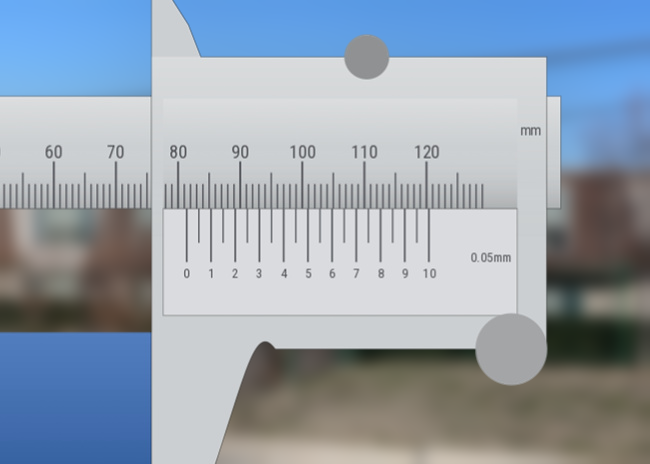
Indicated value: 81.4 mm
